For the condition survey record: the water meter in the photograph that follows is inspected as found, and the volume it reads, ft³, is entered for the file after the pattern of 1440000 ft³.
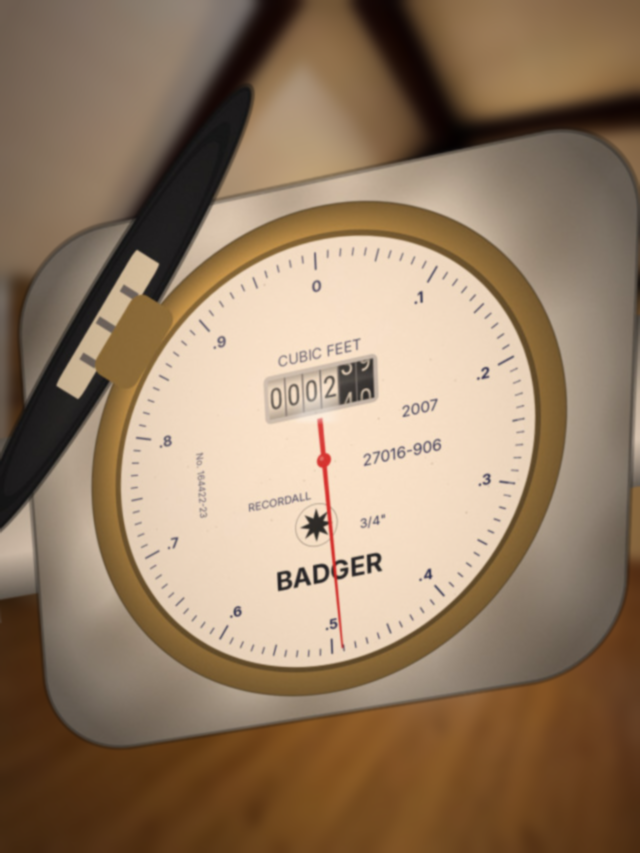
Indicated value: 239.49 ft³
